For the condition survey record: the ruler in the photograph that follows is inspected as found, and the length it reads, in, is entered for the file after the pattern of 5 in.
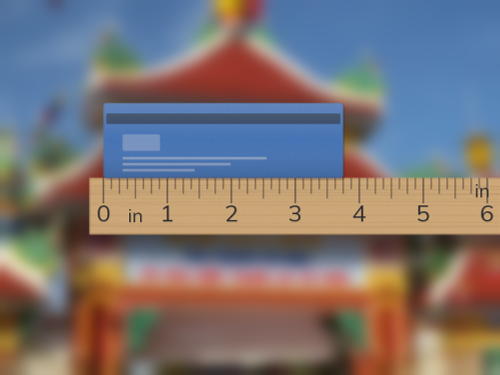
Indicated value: 3.75 in
